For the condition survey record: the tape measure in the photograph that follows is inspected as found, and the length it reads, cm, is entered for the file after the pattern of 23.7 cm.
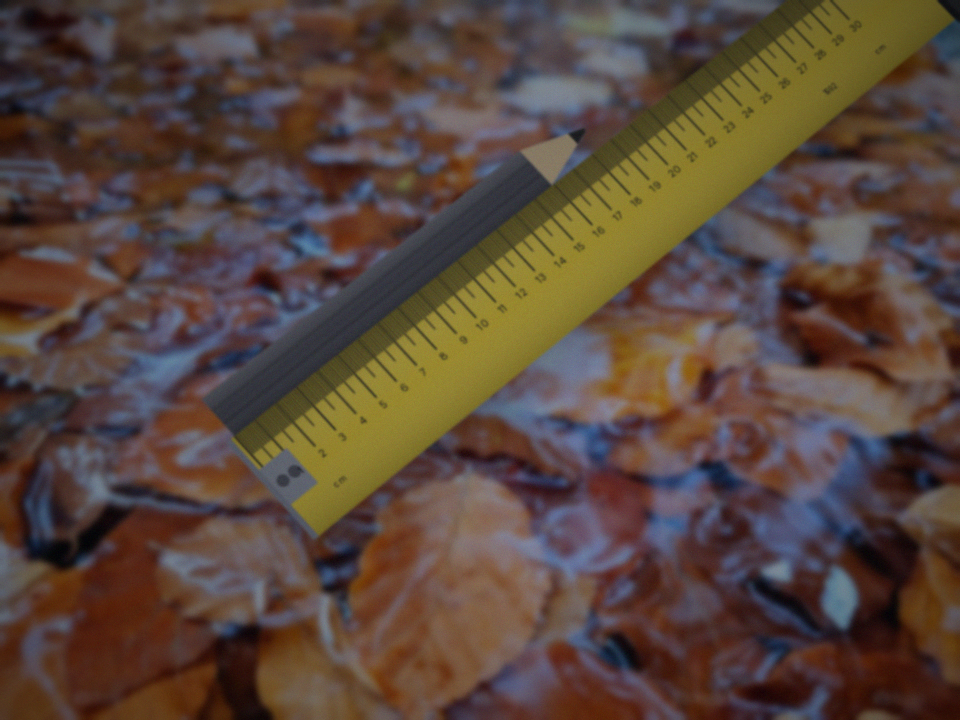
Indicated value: 18.5 cm
